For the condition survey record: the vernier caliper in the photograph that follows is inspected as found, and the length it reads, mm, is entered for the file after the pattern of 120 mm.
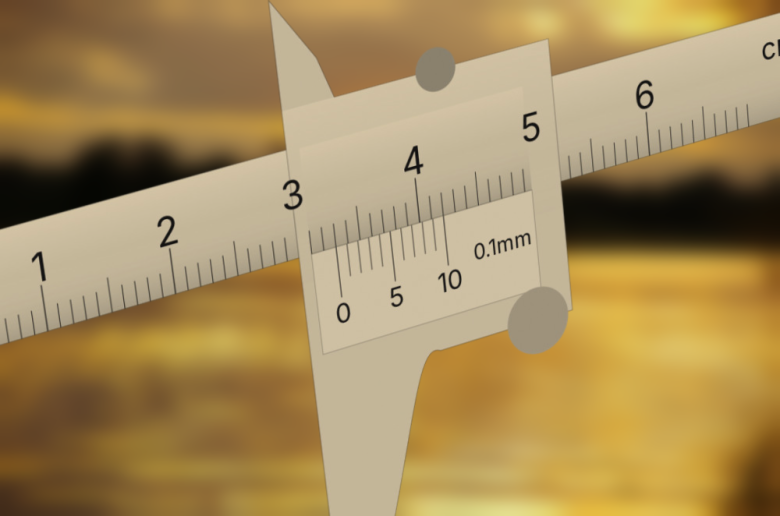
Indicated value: 33.0 mm
